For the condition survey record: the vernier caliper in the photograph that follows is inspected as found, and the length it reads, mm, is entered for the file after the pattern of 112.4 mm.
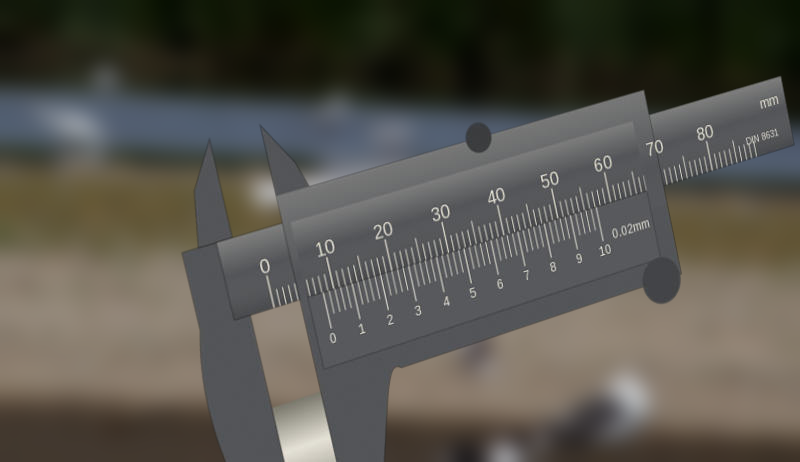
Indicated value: 8.2 mm
